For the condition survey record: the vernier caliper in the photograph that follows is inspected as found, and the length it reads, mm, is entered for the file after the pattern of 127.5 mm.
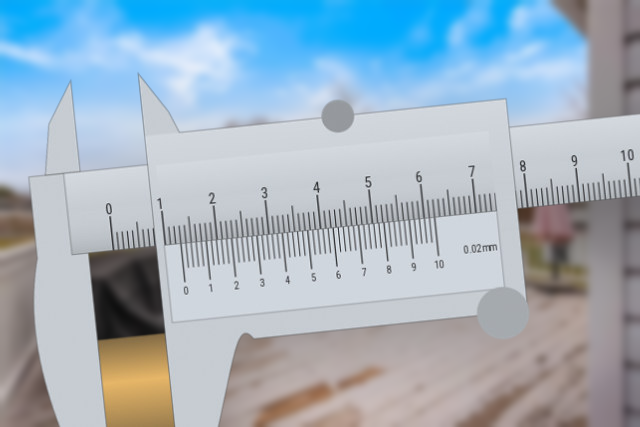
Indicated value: 13.0 mm
